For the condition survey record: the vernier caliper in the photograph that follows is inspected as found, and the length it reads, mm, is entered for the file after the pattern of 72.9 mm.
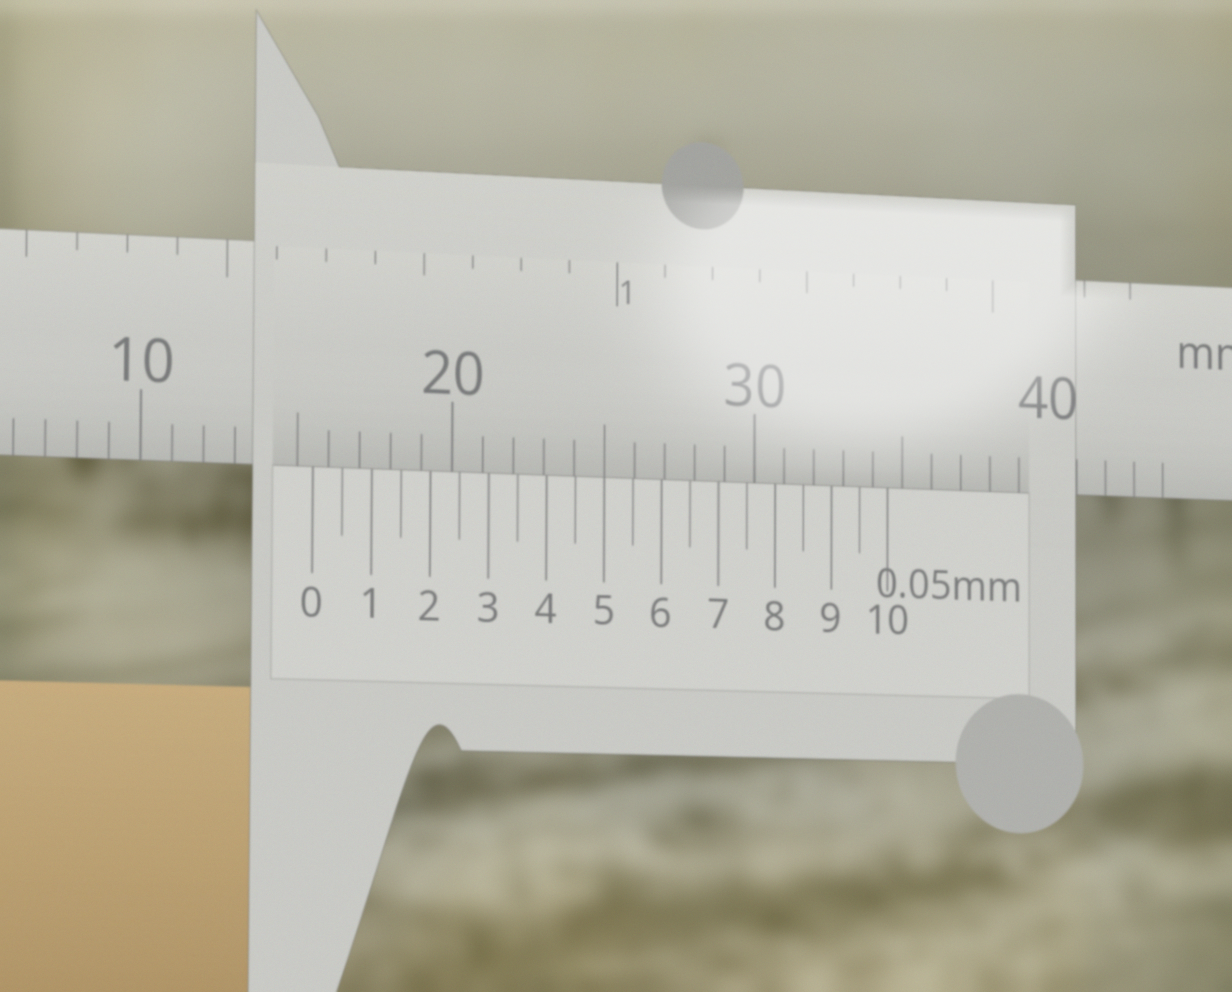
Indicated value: 15.5 mm
